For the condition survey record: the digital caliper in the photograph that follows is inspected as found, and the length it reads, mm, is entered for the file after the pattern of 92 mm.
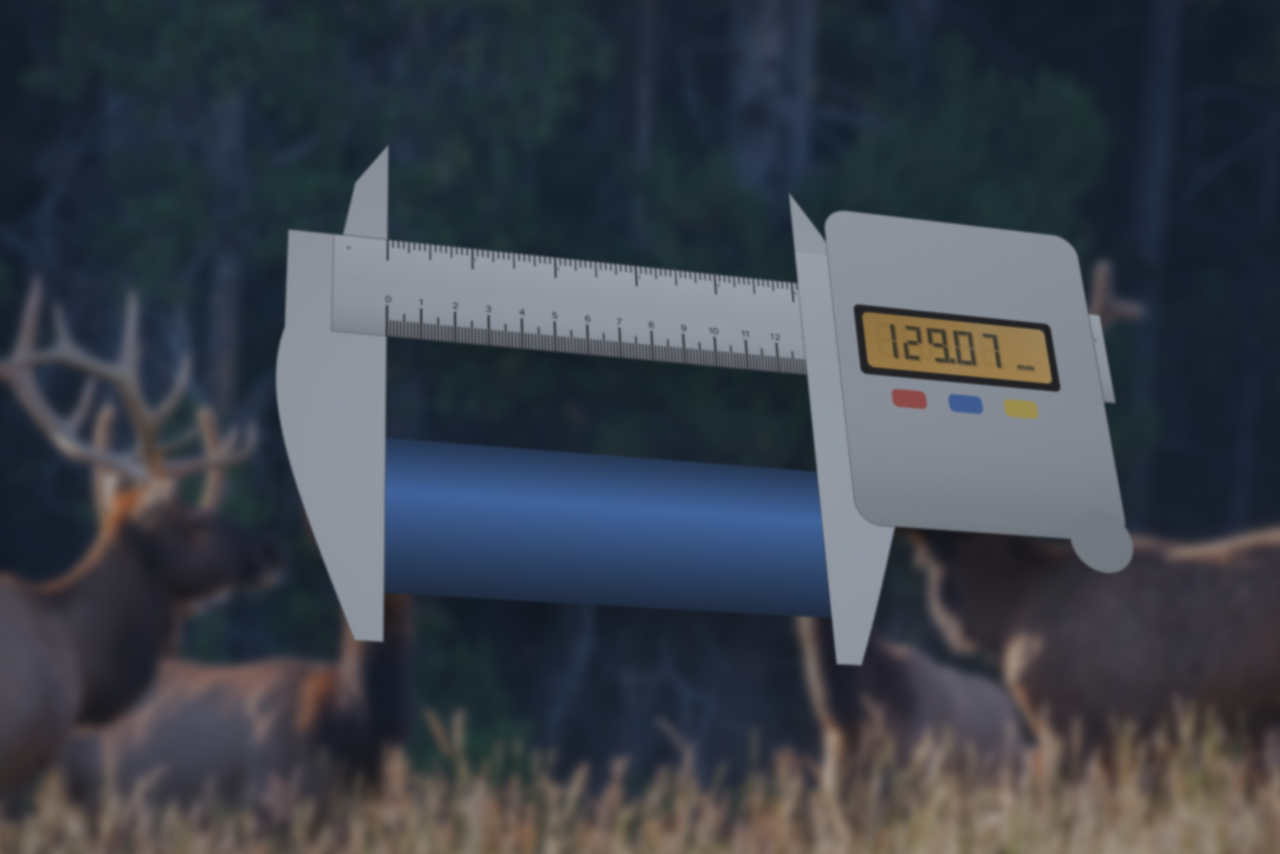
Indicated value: 129.07 mm
